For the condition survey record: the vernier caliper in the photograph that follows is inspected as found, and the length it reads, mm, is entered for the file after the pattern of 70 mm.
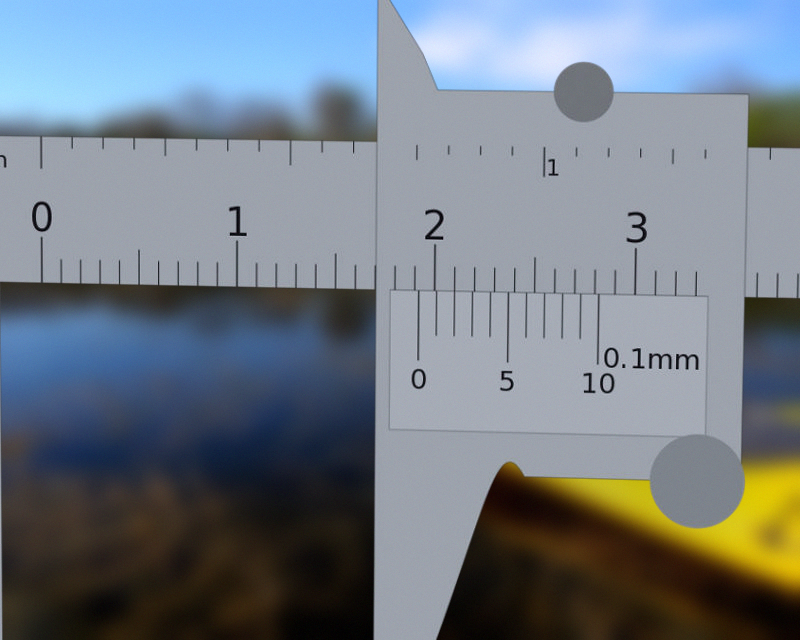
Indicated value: 19.2 mm
